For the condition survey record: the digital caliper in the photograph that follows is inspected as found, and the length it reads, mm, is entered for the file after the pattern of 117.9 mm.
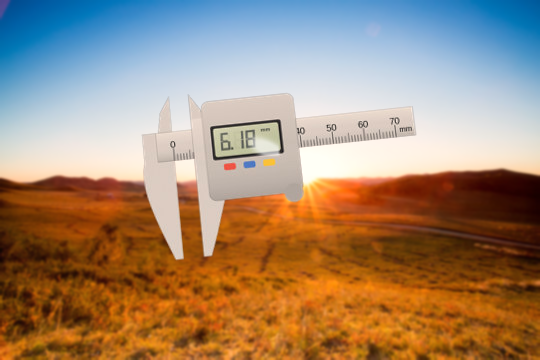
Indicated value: 6.18 mm
